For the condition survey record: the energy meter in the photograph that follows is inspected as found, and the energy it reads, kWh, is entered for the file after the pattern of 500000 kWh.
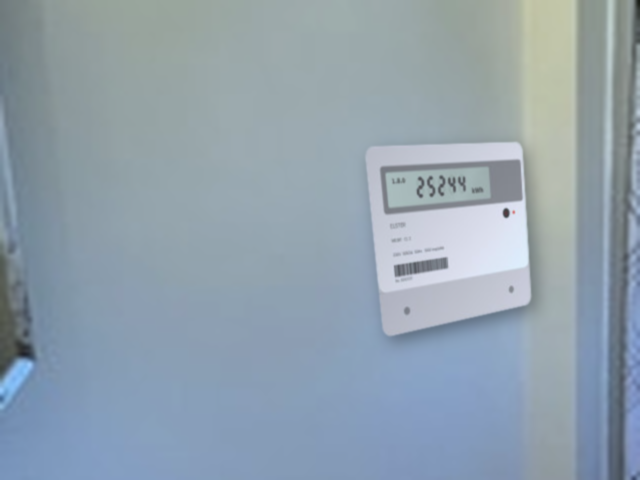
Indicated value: 25244 kWh
